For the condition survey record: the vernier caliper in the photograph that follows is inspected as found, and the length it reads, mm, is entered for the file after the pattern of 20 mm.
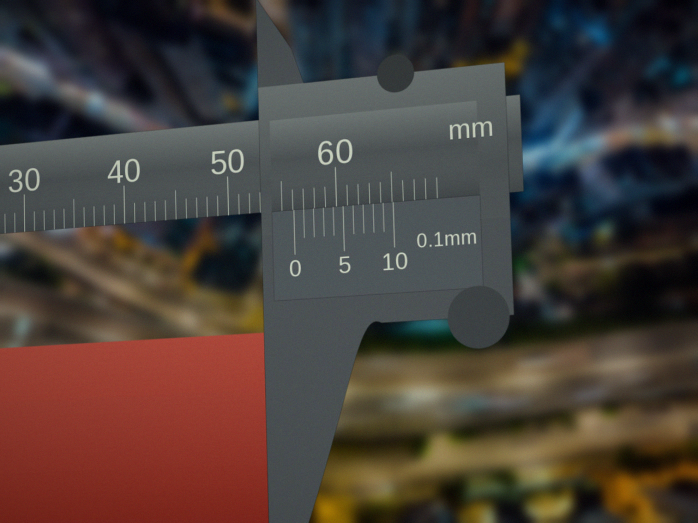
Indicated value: 56.1 mm
